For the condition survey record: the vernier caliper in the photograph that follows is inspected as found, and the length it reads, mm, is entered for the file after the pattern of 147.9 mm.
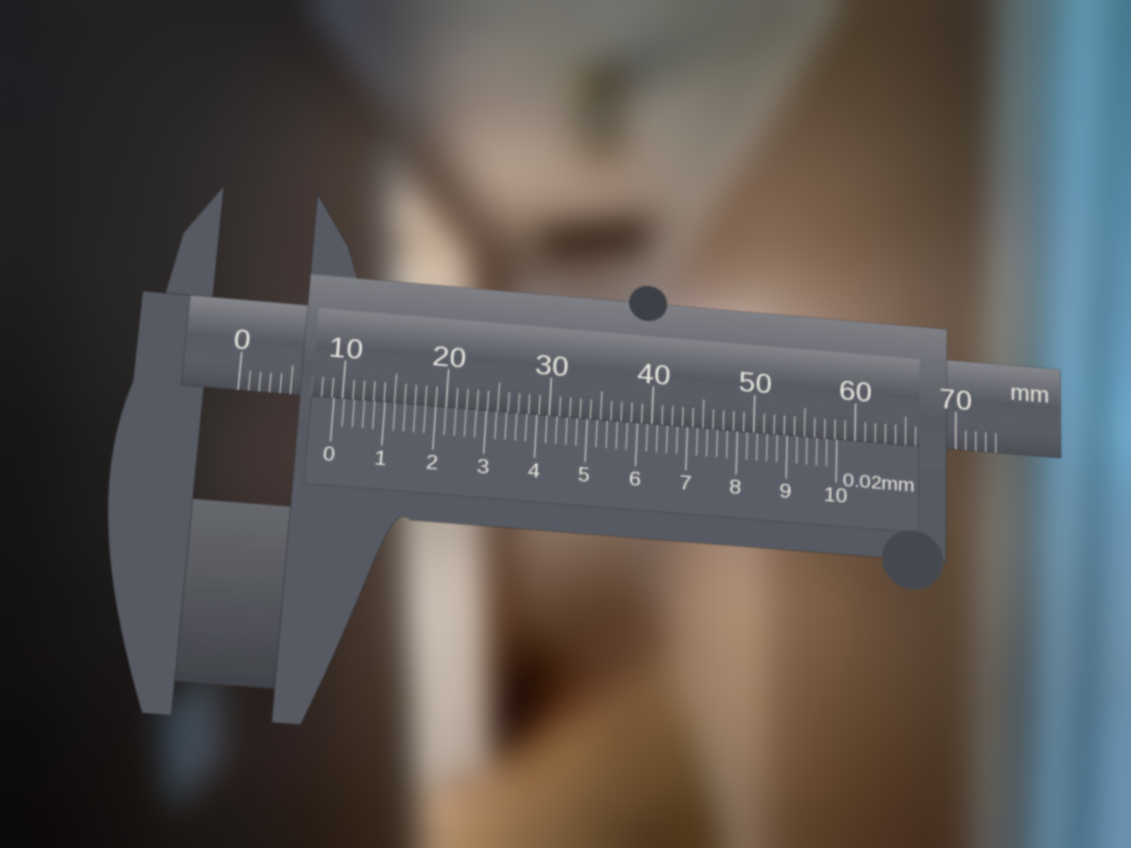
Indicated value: 9.2 mm
